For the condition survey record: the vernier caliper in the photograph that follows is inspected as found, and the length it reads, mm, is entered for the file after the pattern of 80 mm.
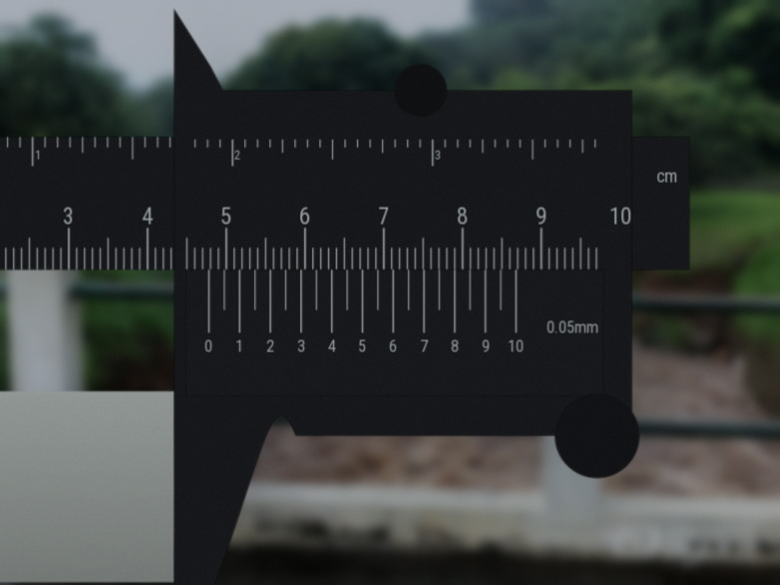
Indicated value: 47.8 mm
